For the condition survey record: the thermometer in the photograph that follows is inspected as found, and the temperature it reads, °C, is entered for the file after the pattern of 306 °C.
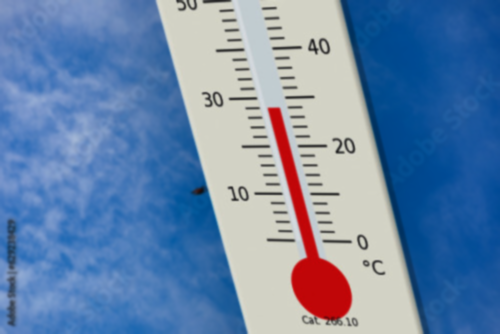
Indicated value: 28 °C
